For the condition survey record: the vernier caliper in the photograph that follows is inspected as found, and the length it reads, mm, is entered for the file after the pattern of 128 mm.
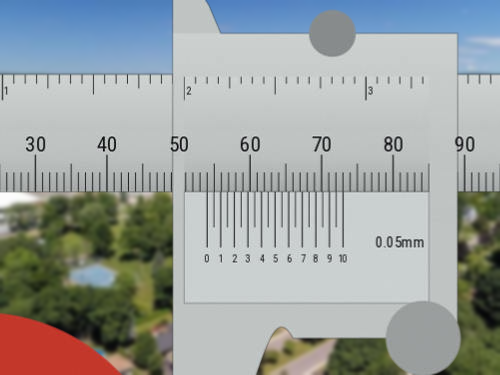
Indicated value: 54.0 mm
